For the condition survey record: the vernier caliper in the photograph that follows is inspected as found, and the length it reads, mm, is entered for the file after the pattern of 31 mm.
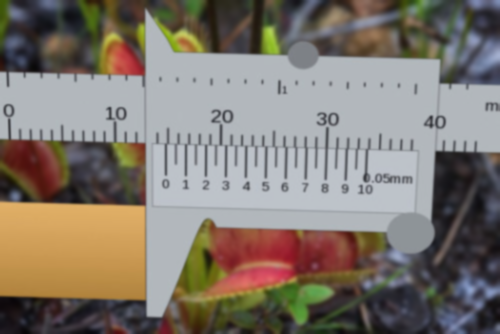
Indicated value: 14.8 mm
